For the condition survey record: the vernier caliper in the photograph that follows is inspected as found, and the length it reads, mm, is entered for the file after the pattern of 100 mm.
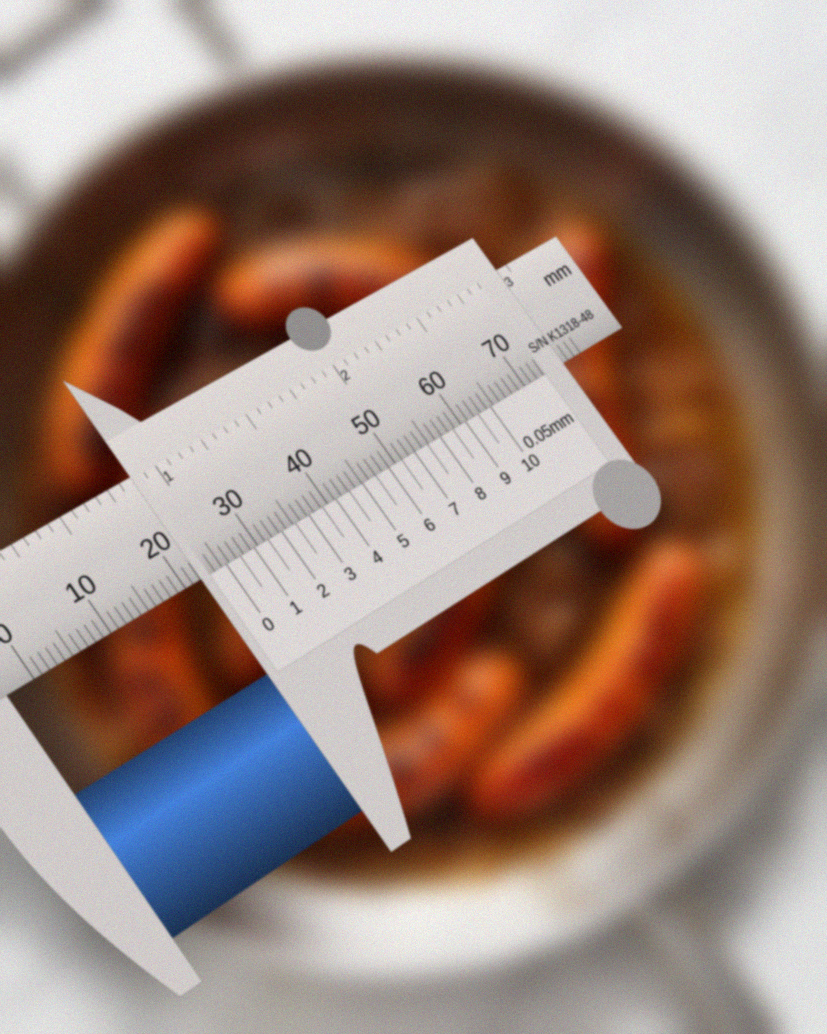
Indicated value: 25.6 mm
